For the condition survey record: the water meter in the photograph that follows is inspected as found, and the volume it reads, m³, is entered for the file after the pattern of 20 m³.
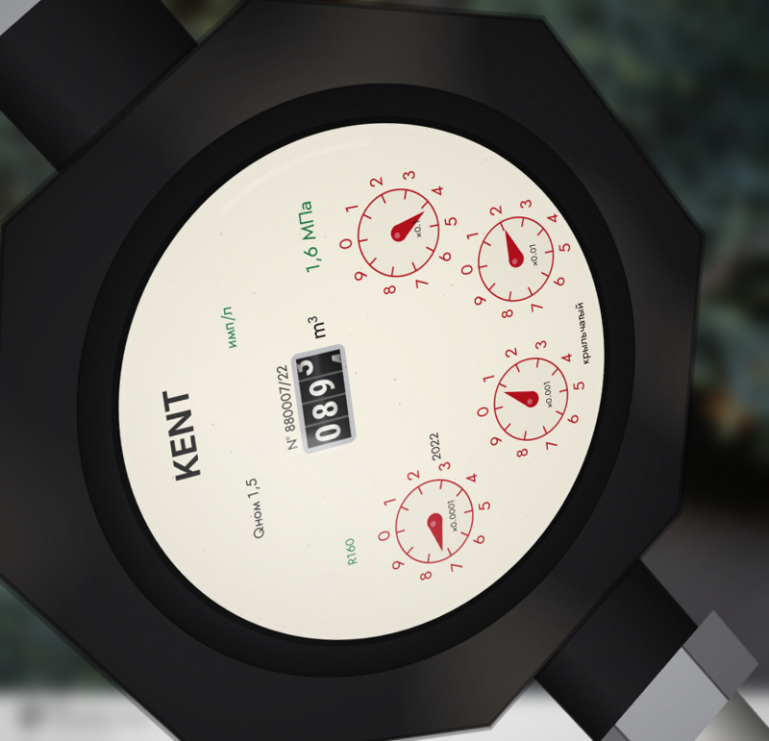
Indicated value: 893.4207 m³
